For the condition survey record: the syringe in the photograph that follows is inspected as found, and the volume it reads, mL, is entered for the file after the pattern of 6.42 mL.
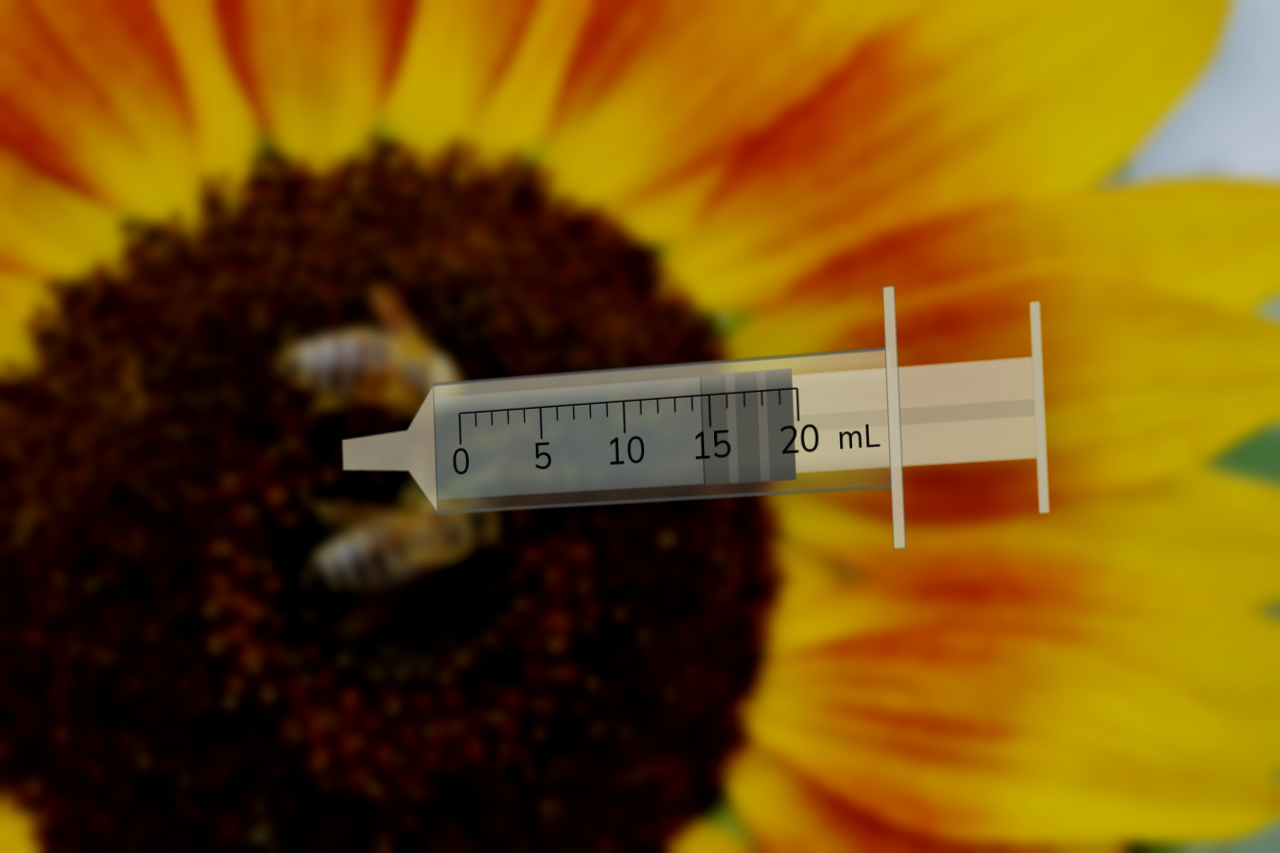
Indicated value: 14.5 mL
